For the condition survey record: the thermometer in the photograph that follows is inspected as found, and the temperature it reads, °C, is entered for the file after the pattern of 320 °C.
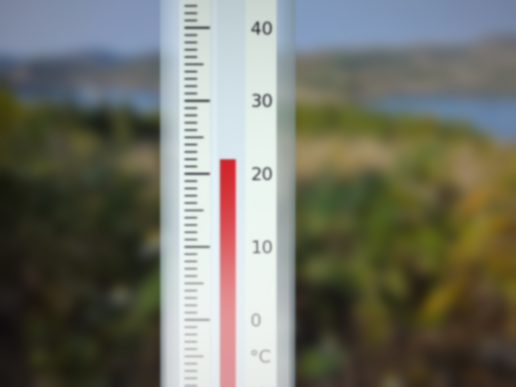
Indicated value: 22 °C
